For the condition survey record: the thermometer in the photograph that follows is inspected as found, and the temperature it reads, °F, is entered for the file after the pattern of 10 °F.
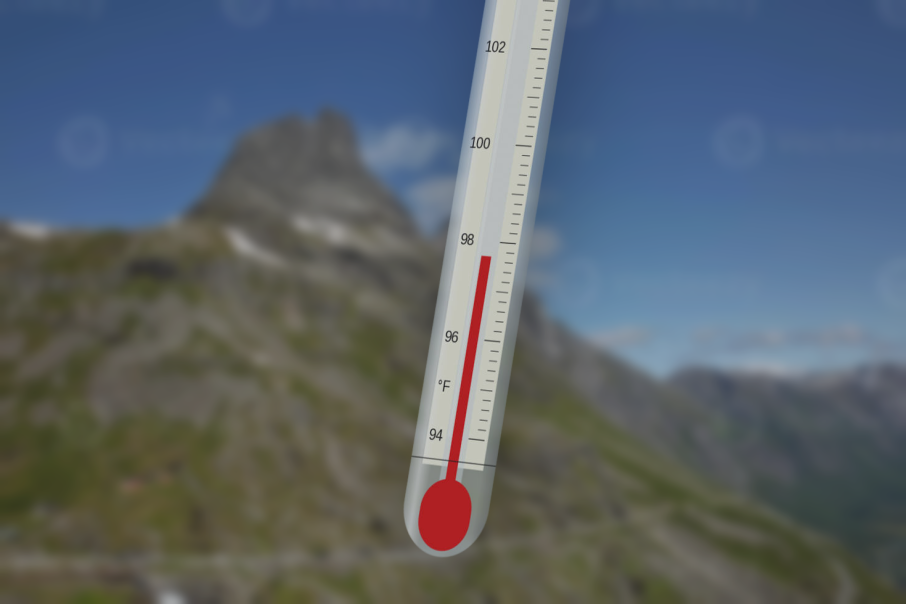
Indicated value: 97.7 °F
